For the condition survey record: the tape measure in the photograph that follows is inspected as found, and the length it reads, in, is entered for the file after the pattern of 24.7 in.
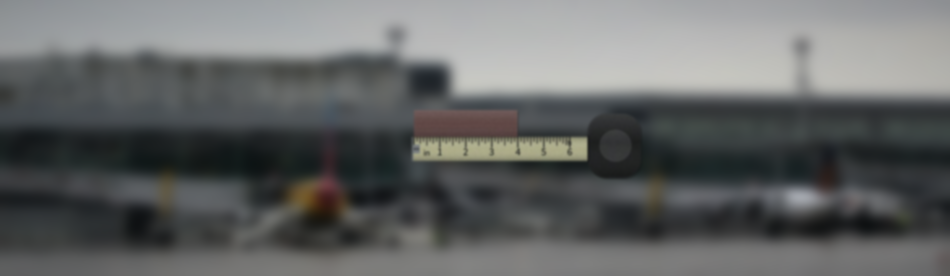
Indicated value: 4 in
